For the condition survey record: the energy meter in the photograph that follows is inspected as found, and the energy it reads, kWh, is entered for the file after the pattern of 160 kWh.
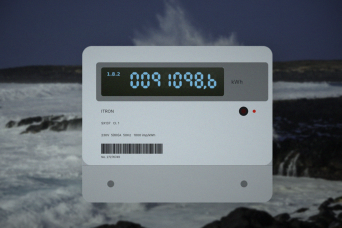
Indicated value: 91098.6 kWh
